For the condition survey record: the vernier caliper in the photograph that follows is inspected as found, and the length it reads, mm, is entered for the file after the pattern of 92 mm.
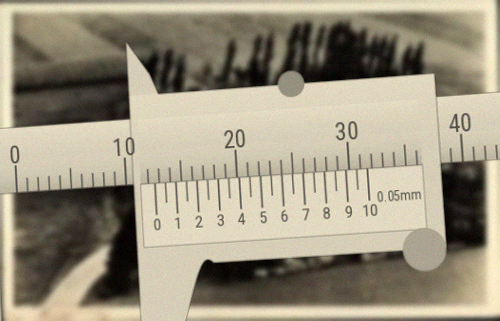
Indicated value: 12.6 mm
